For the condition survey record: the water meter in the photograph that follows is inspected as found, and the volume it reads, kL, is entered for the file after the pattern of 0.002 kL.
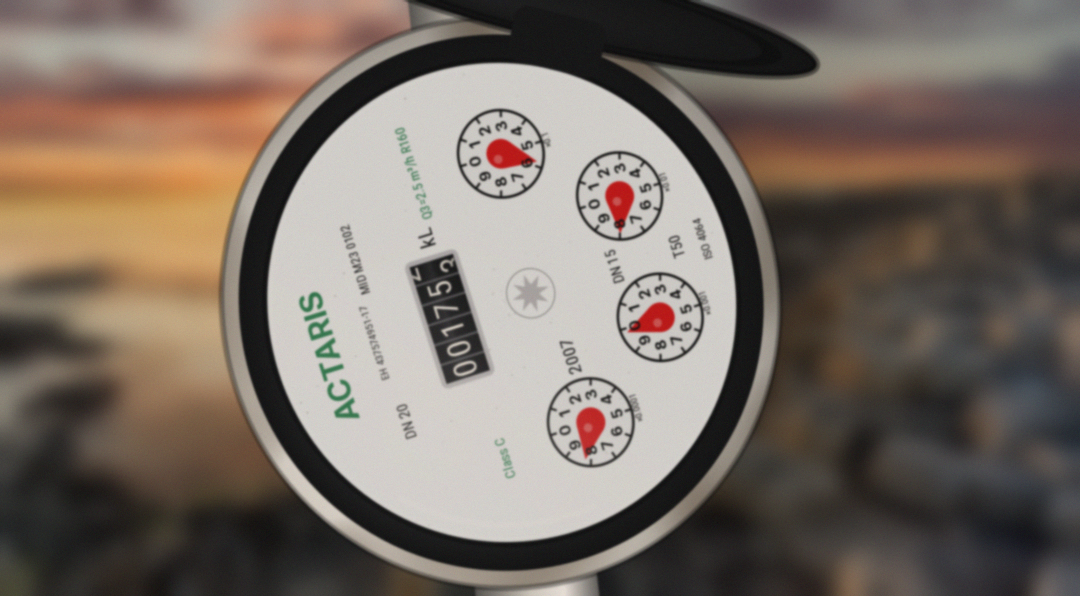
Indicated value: 1752.5798 kL
